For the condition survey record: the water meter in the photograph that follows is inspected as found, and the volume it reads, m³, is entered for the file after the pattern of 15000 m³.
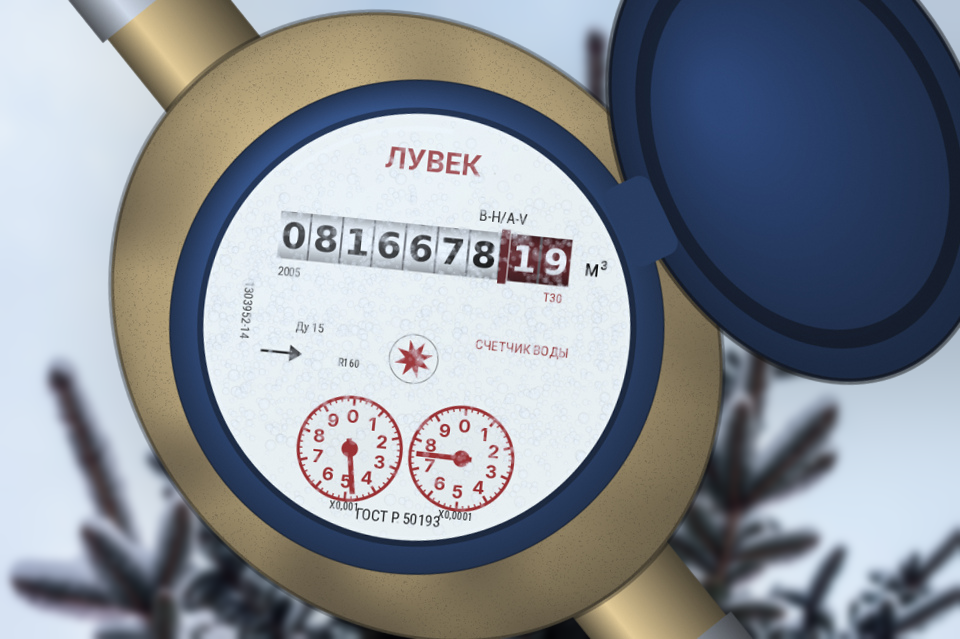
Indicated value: 816678.1947 m³
